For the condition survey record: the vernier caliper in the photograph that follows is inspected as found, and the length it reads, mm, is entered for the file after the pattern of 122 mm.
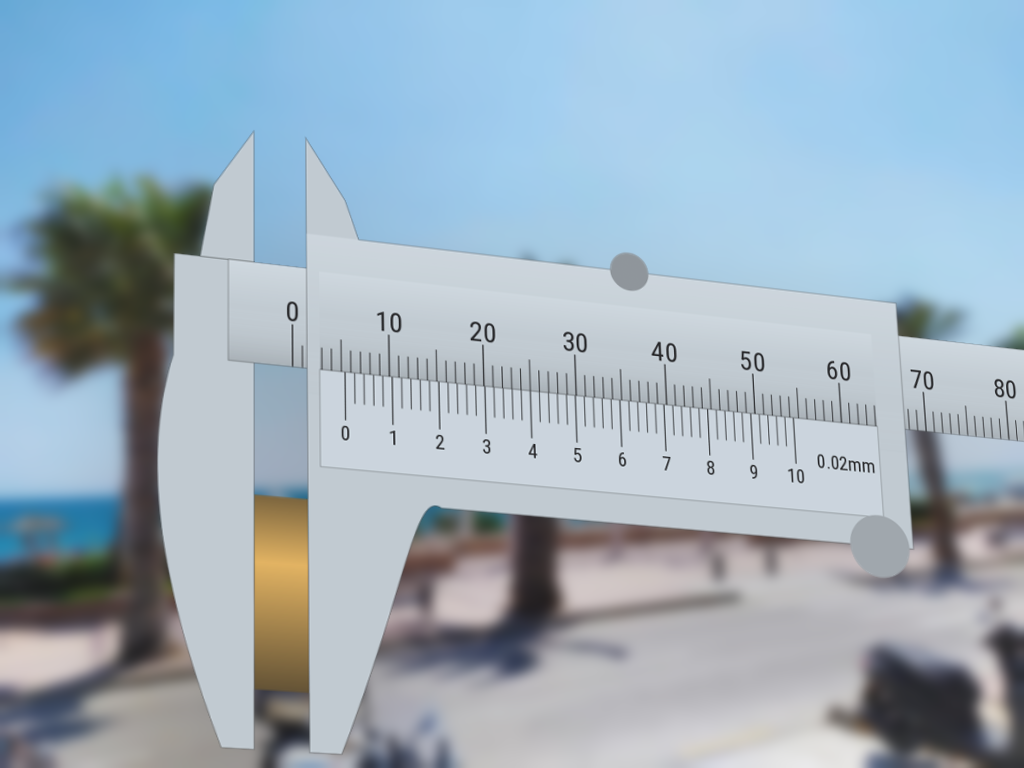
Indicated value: 5.4 mm
